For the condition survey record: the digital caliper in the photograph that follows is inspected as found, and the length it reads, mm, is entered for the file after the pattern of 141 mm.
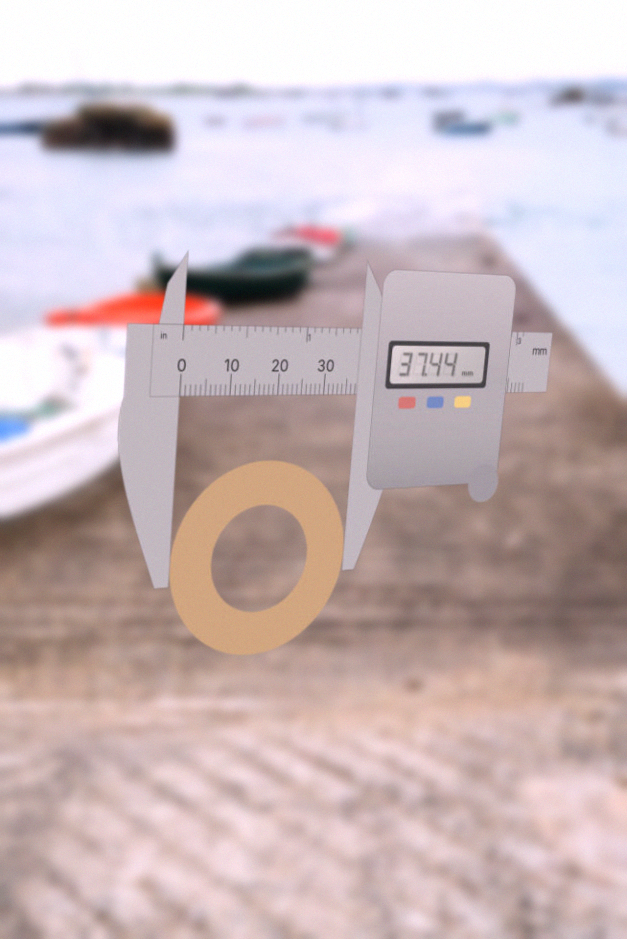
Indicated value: 37.44 mm
